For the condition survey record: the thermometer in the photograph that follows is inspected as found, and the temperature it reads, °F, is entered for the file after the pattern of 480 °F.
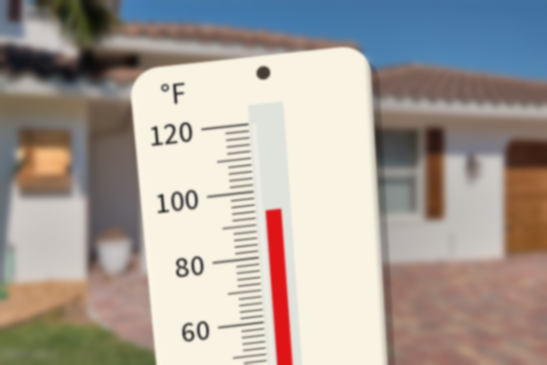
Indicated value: 94 °F
